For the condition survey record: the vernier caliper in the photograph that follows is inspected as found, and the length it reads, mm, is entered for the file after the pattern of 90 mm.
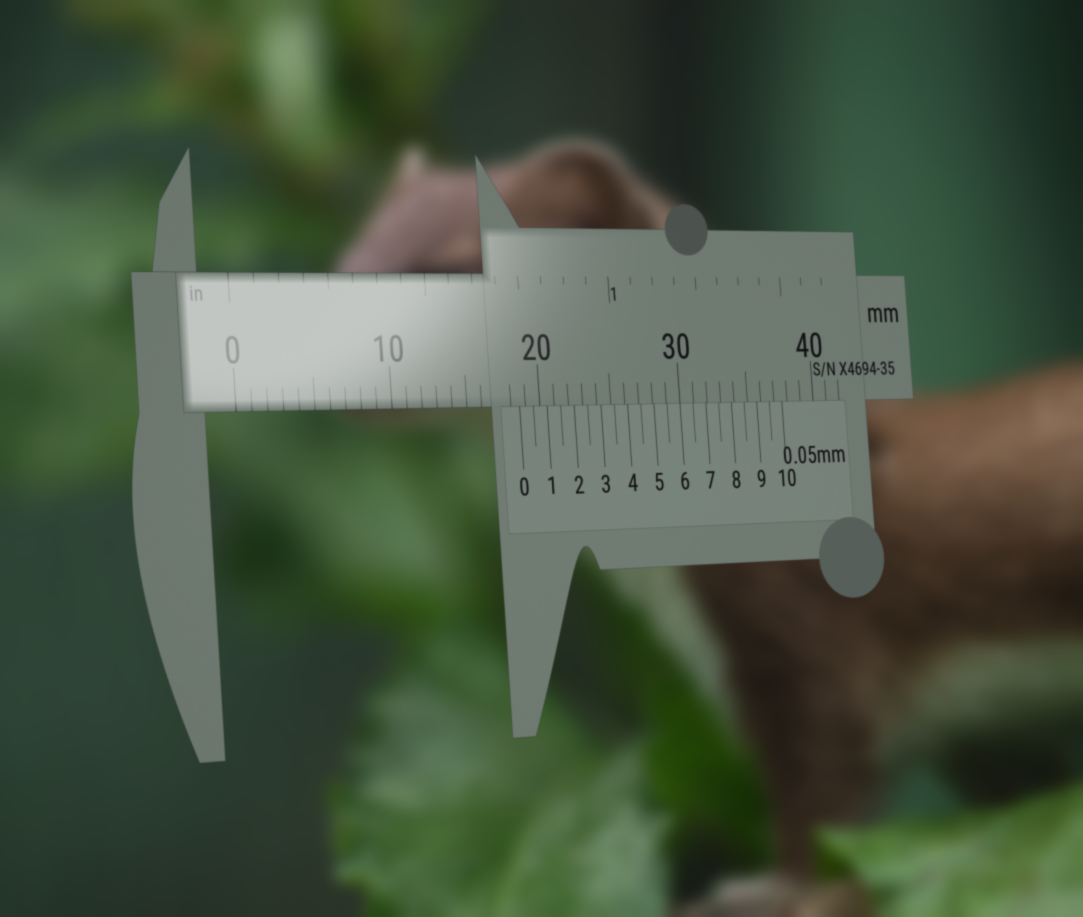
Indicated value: 18.6 mm
